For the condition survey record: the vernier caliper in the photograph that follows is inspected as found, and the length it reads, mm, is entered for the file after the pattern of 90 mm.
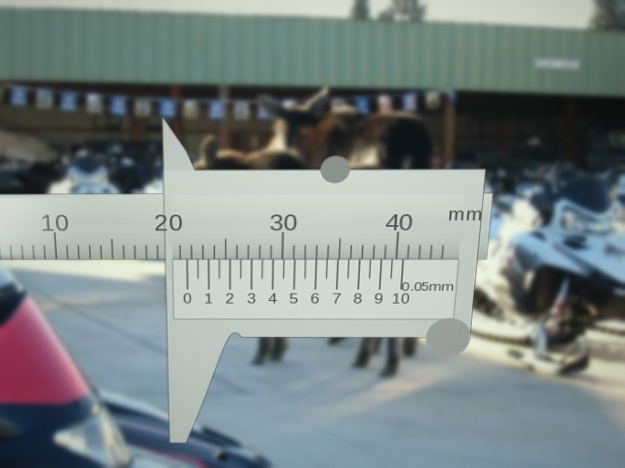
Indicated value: 21.6 mm
